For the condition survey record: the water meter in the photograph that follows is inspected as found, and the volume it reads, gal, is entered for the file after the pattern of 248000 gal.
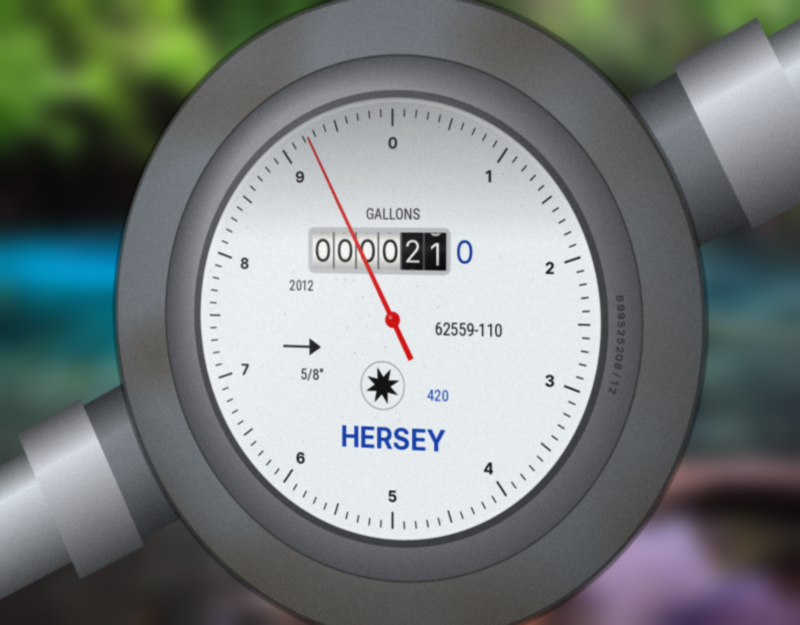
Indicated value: 209.2 gal
